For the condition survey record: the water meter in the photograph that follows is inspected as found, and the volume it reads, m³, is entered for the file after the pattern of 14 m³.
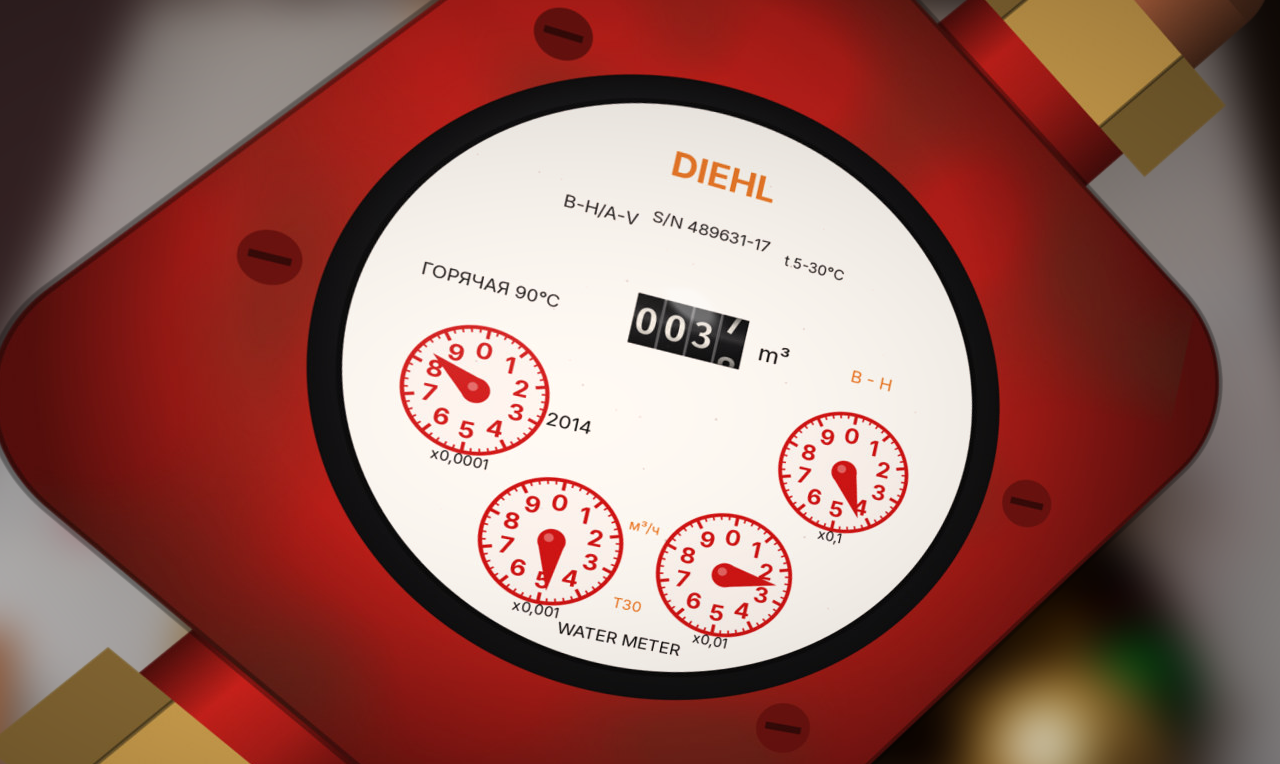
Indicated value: 37.4248 m³
